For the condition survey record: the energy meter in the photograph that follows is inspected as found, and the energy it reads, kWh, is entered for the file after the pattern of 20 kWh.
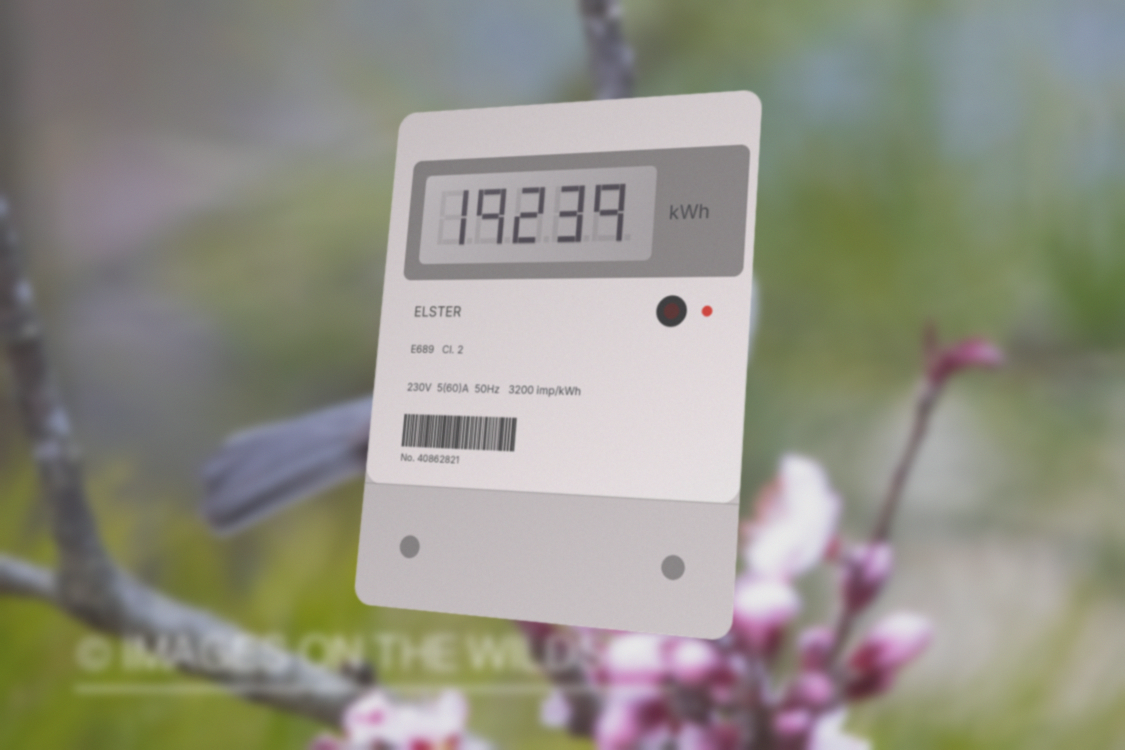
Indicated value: 19239 kWh
